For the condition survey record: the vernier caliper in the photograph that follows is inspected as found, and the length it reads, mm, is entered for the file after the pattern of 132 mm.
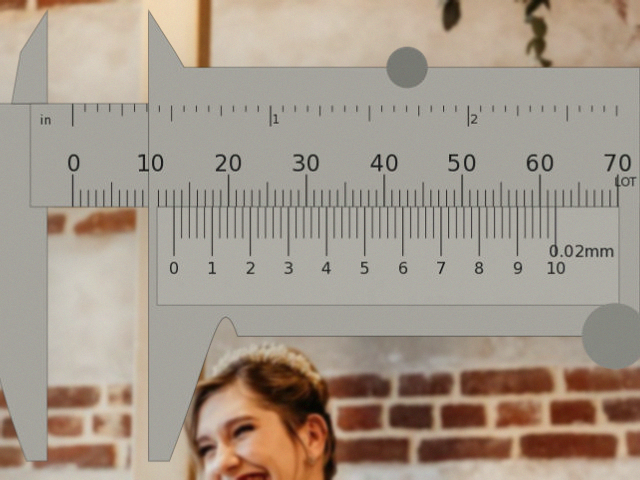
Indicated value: 13.0 mm
